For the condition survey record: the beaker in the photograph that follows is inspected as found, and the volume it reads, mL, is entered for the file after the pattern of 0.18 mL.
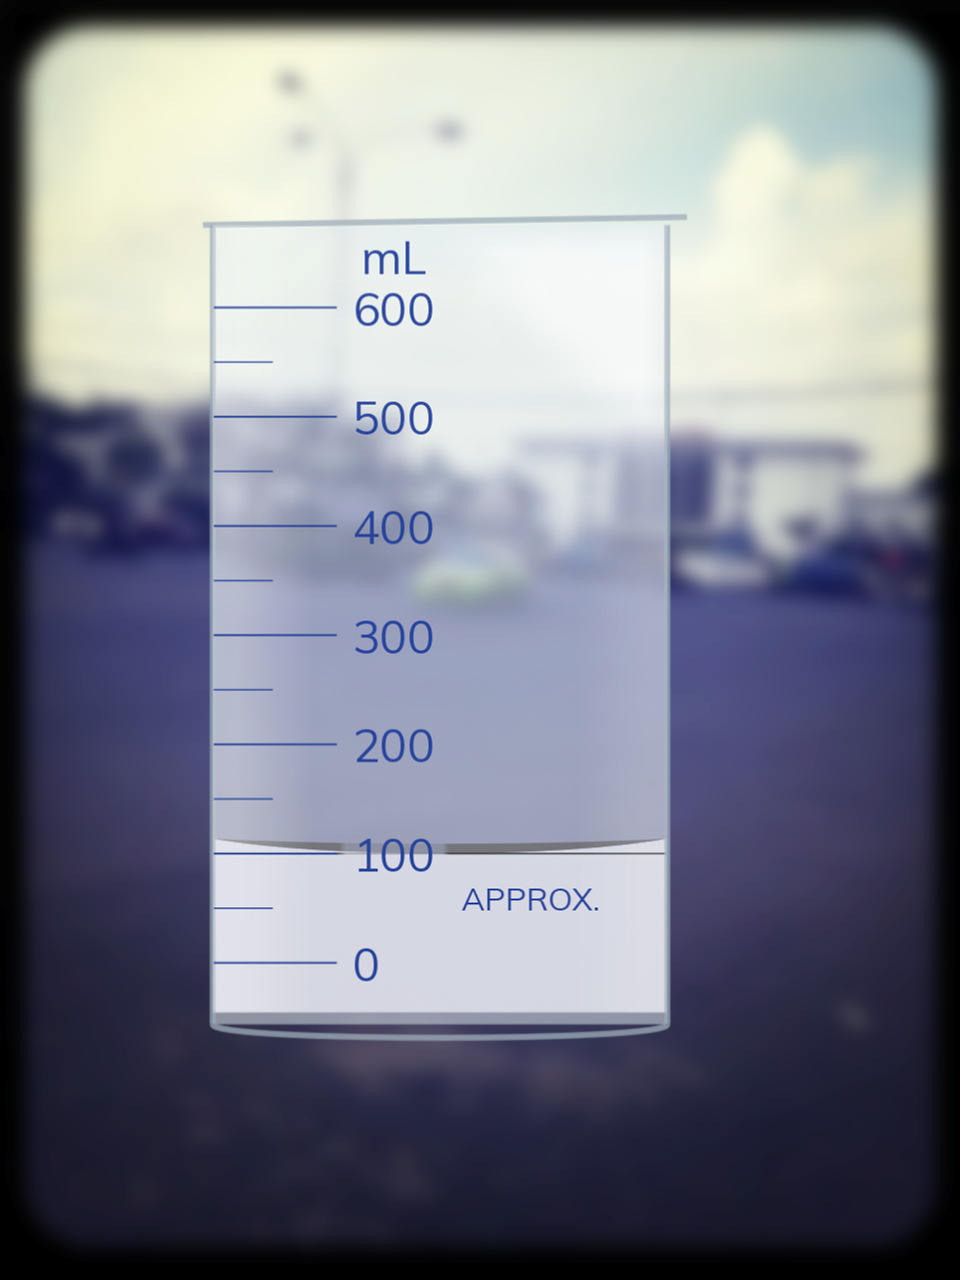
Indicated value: 100 mL
